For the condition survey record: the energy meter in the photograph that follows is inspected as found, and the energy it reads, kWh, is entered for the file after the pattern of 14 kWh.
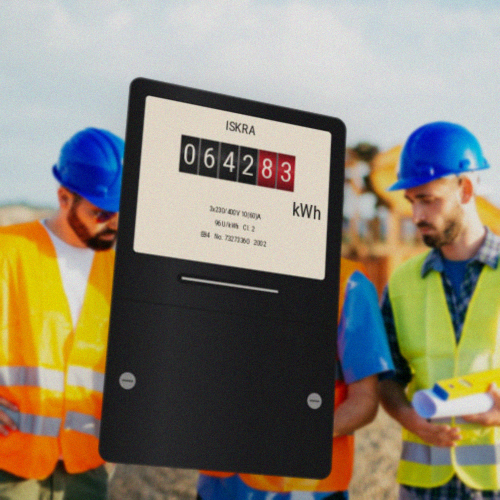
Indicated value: 642.83 kWh
